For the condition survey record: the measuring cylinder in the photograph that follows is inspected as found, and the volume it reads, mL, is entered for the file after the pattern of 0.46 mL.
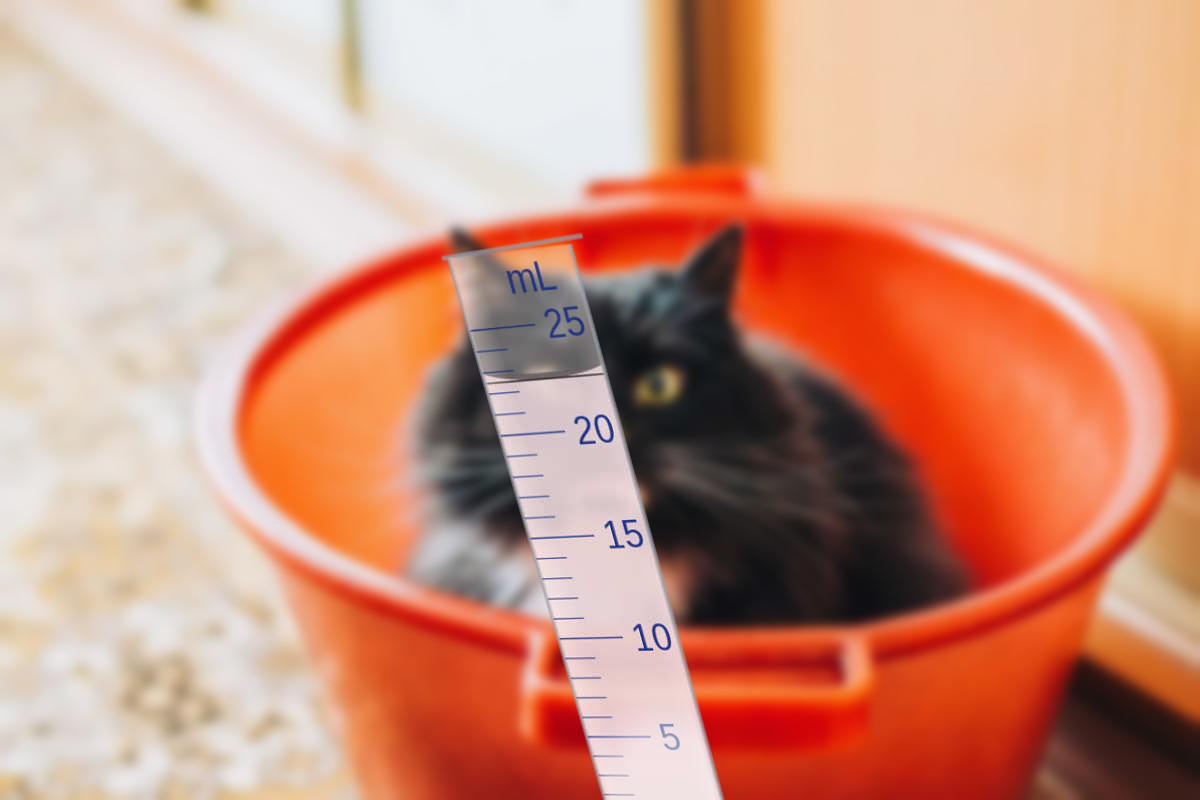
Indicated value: 22.5 mL
